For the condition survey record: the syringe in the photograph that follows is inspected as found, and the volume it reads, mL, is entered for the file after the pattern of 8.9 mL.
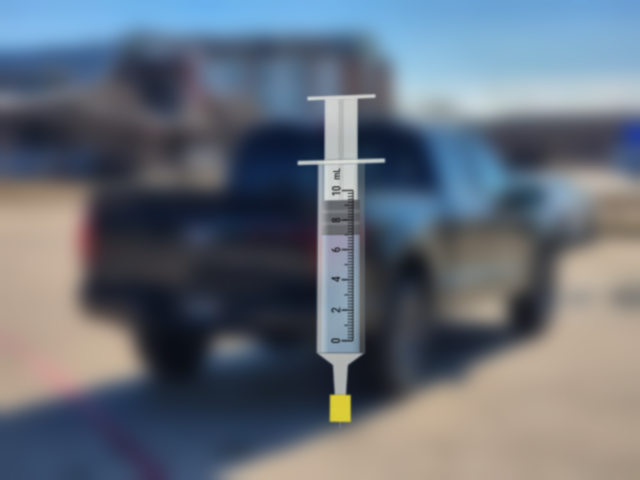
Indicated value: 7 mL
